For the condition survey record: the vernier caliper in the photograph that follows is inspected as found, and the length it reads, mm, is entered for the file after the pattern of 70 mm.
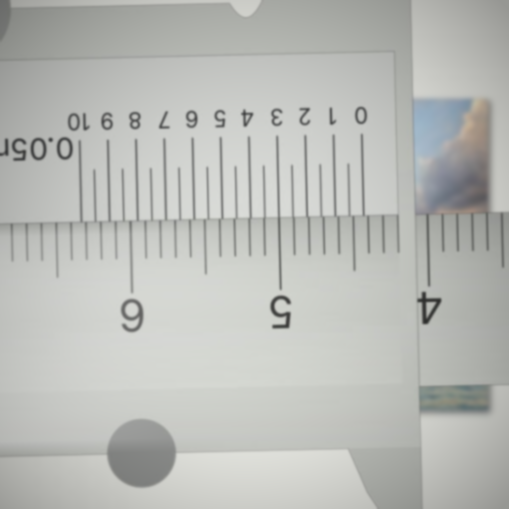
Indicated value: 44.3 mm
